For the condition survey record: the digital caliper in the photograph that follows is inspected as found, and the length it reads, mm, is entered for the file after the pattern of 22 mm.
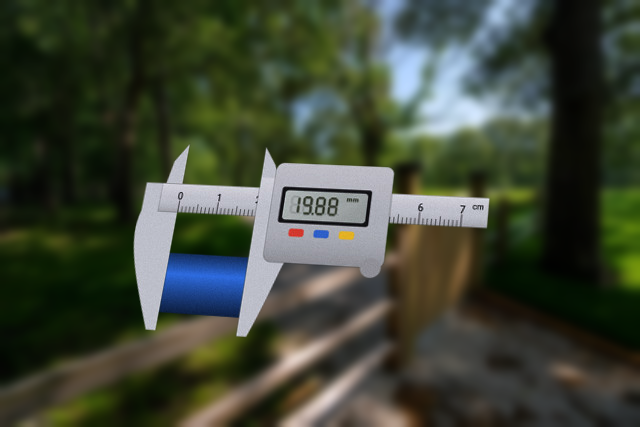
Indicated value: 19.88 mm
